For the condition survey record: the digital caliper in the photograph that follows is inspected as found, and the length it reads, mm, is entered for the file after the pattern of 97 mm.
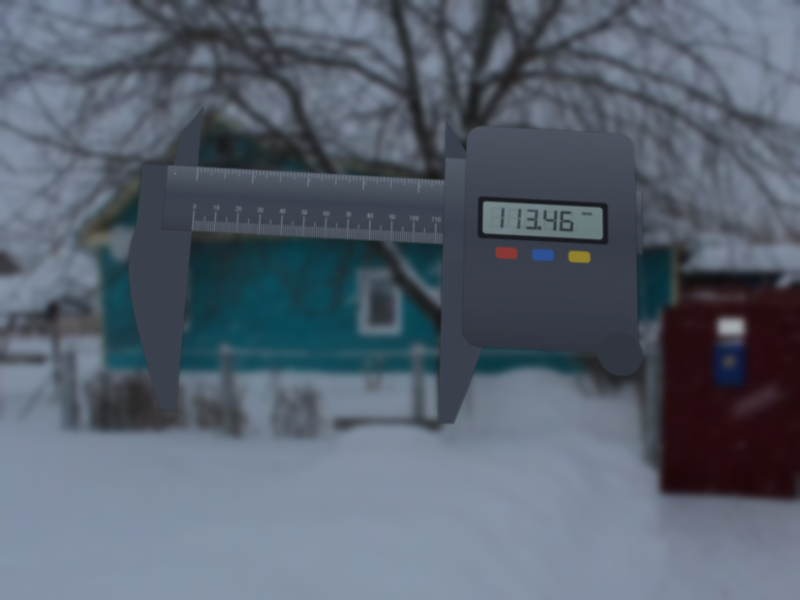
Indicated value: 113.46 mm
